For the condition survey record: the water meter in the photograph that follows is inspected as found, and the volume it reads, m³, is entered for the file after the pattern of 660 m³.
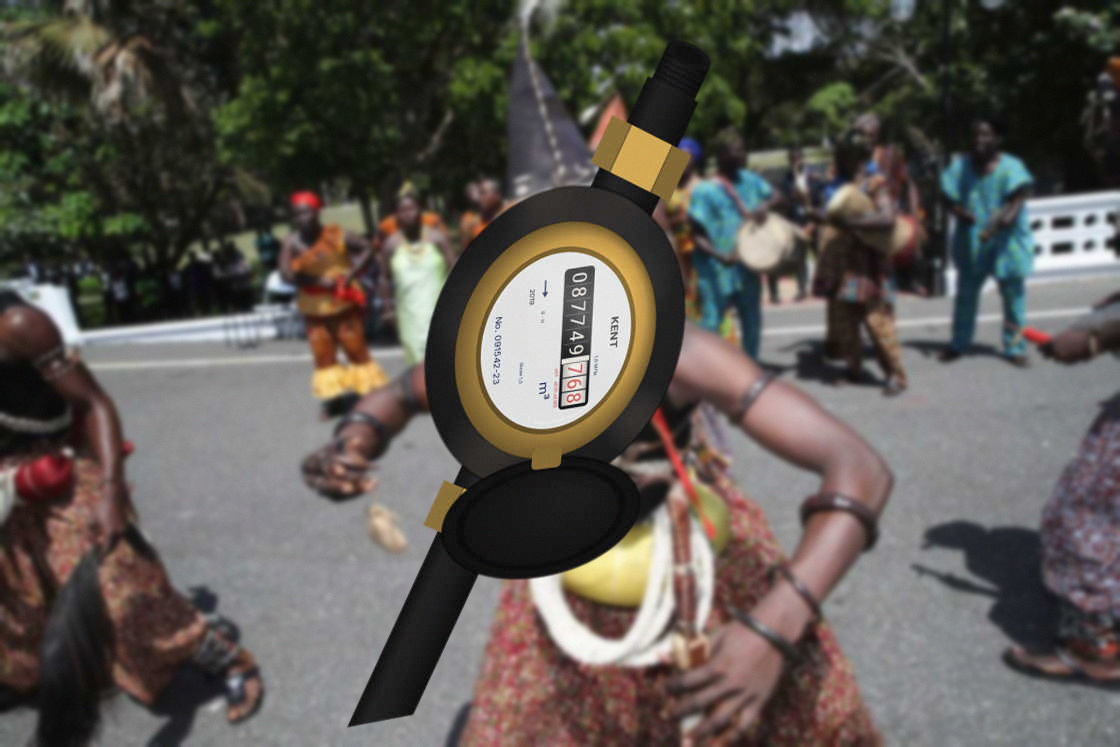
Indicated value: 87749.768 m³
